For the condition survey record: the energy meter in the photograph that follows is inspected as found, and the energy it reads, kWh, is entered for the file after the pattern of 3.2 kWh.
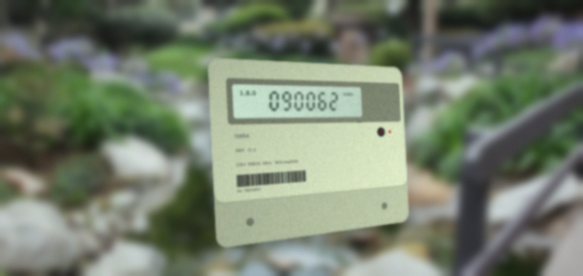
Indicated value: 90062 kWh
